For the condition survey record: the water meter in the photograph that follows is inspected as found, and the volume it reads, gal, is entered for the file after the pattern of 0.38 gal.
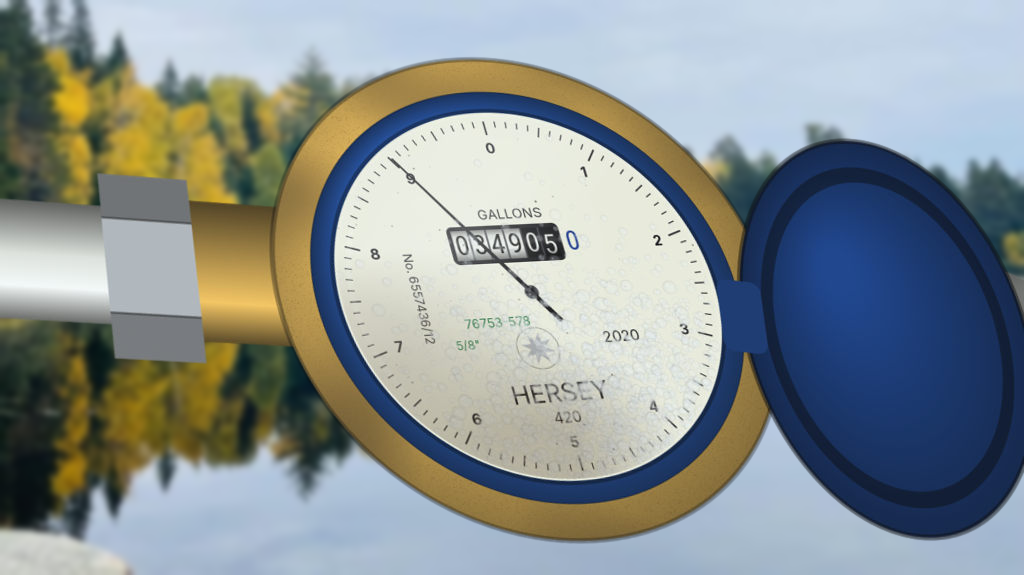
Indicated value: 349049.0 gal
